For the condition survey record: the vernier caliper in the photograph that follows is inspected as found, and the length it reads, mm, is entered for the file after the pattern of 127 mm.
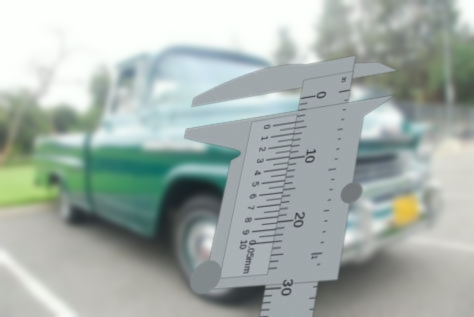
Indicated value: 4.0 mm
